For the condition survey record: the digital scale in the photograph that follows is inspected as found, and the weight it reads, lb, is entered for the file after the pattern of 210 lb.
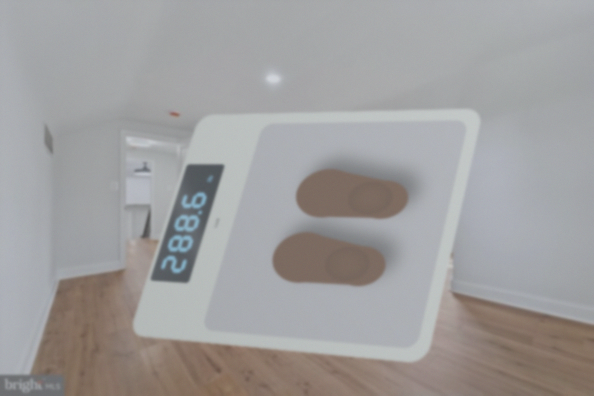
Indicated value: 288.6 lb
